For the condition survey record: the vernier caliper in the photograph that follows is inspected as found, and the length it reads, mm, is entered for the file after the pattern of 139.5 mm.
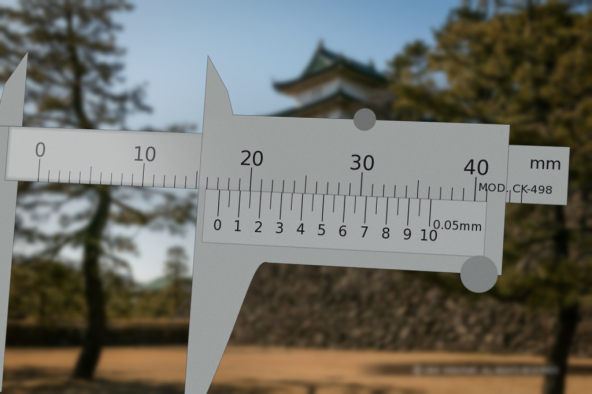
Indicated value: 17.2 mm
